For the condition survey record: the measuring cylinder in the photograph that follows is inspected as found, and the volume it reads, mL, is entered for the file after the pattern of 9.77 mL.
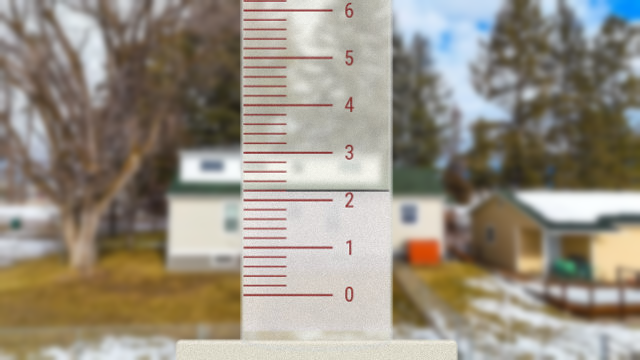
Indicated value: 2.2 mL
